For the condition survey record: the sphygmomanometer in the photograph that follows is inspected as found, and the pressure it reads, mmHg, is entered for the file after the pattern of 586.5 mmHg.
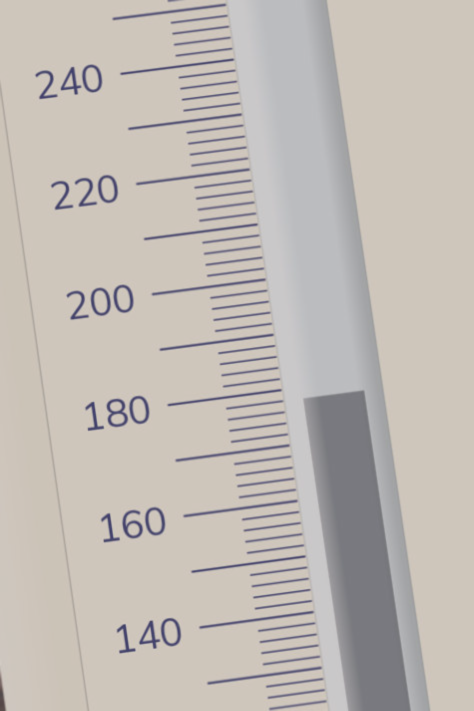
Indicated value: 178 mmHg
